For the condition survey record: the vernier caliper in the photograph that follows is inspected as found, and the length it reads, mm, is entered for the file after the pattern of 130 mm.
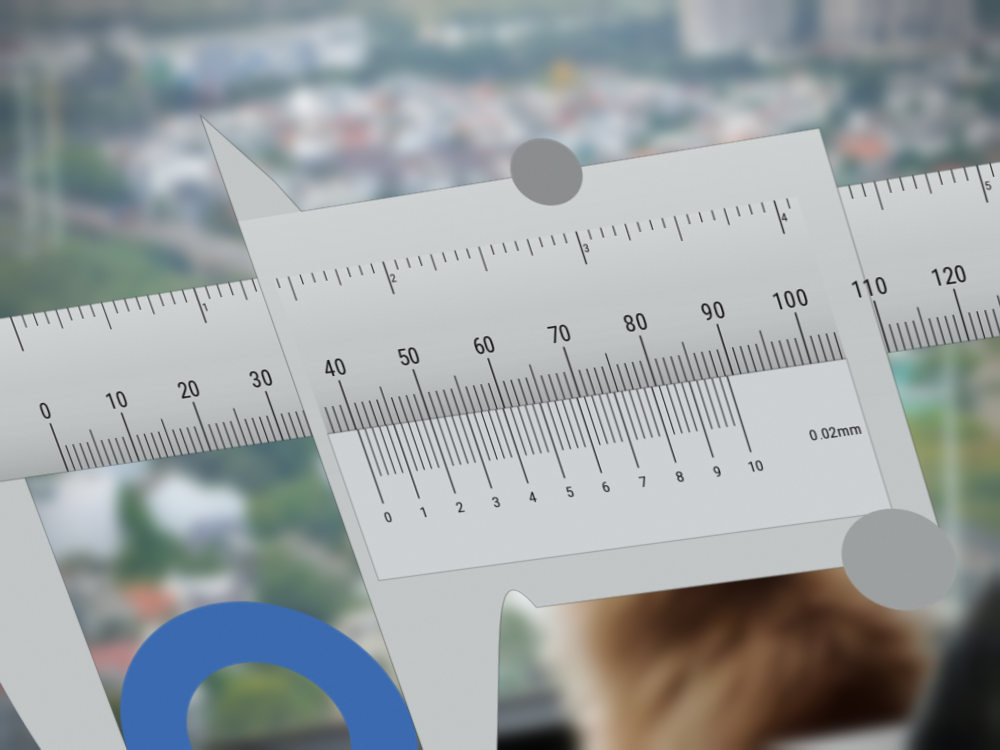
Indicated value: 40.2 mm
